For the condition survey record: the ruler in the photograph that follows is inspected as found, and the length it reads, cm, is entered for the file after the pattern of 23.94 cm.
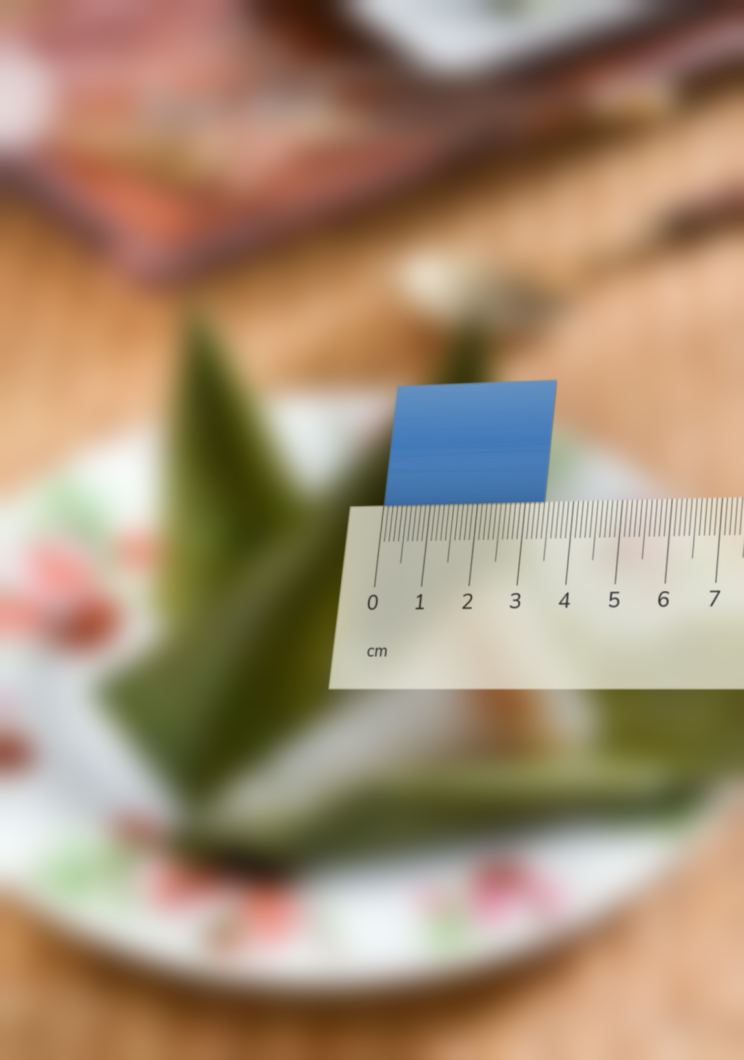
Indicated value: 3.4 cm
